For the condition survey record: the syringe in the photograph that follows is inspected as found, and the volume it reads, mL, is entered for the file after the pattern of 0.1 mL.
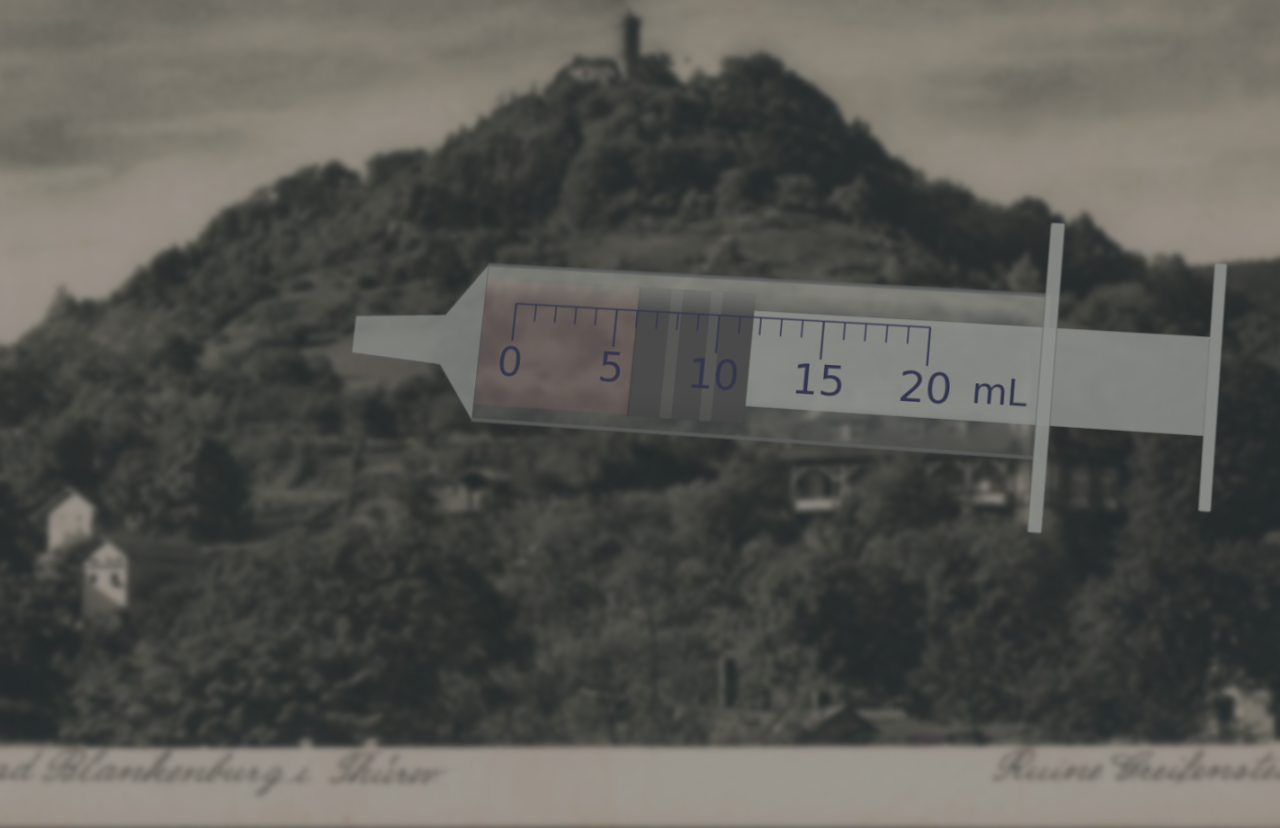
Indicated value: 6 mL
